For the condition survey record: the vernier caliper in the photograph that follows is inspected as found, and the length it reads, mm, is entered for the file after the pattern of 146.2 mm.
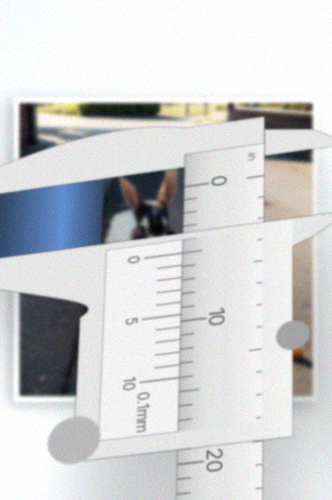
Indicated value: 5.0 mm
